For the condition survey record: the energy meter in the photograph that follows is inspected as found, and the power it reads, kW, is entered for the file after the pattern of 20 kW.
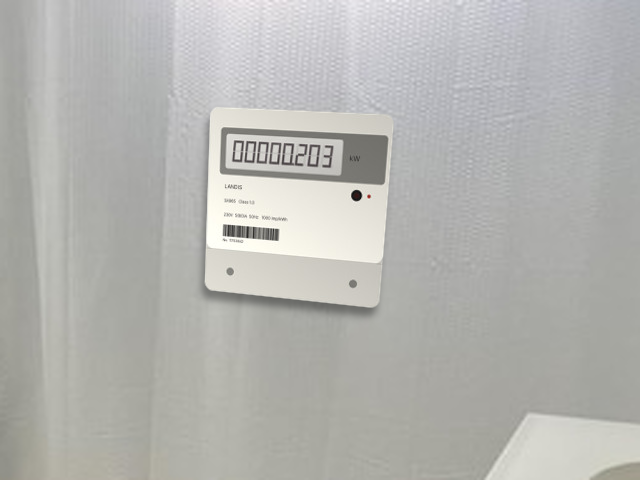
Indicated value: 0.203 kW
